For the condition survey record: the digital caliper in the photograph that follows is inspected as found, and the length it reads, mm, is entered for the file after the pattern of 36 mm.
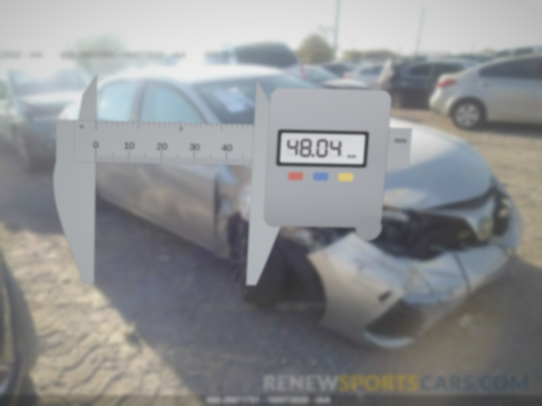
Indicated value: 48.04 mm
